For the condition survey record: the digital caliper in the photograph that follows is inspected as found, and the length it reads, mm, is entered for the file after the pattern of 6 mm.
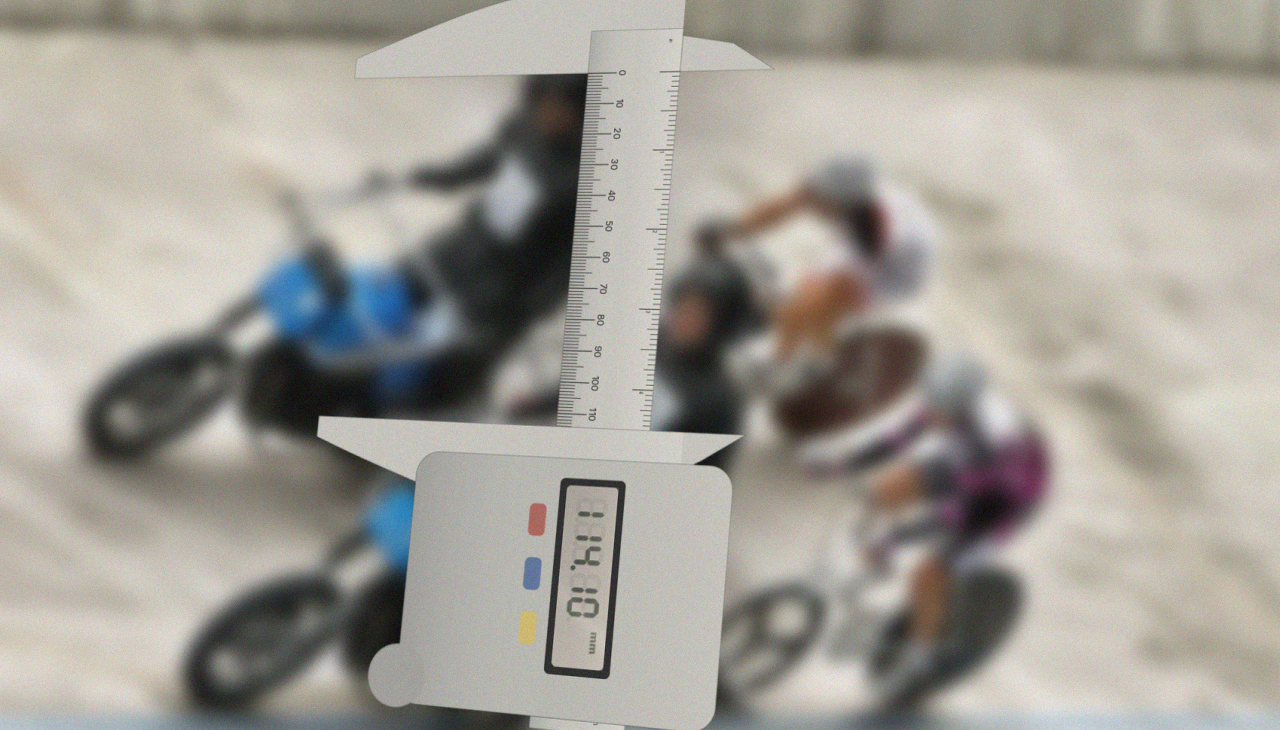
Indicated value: 114.10 mm
